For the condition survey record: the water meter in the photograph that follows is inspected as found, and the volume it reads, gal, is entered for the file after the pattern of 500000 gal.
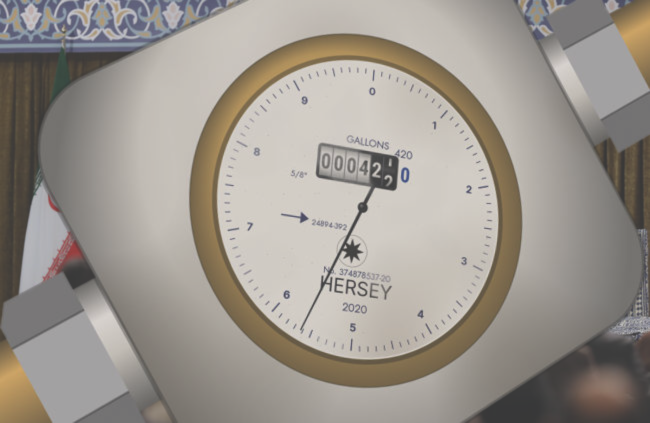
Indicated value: 4215.6 gal
